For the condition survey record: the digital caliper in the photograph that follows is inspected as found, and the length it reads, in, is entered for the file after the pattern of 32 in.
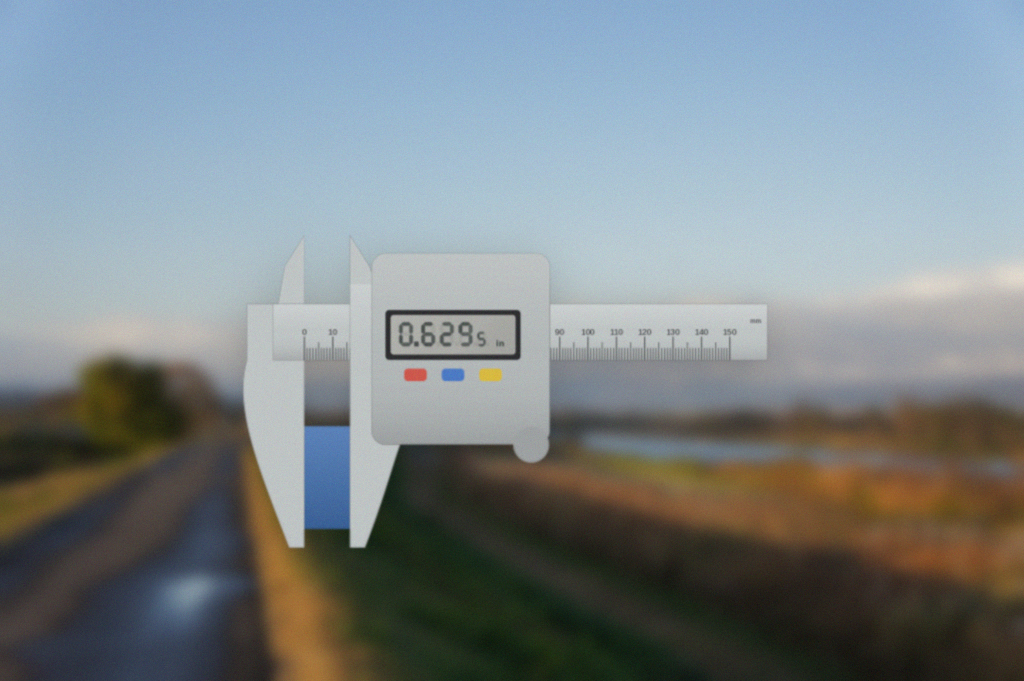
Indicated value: 0.6295 in
